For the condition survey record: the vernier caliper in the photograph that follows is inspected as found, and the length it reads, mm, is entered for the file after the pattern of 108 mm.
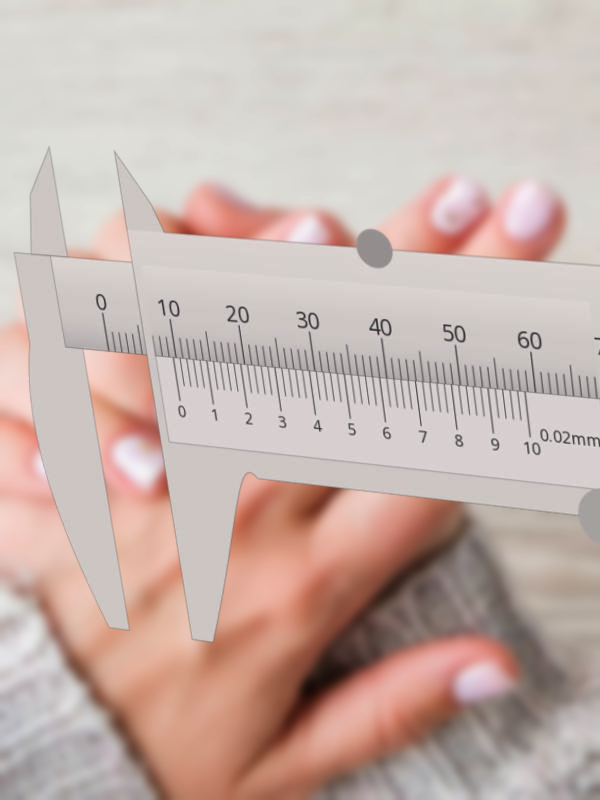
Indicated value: 9.6 mm
